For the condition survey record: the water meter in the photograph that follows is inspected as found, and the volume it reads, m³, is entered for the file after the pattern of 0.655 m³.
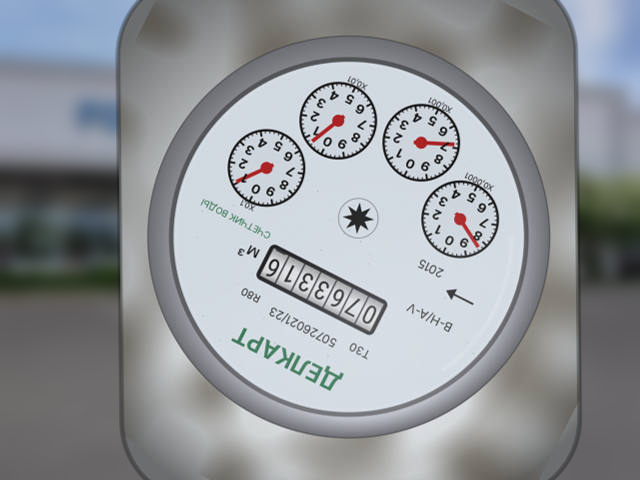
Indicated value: 763316.1068 m³
